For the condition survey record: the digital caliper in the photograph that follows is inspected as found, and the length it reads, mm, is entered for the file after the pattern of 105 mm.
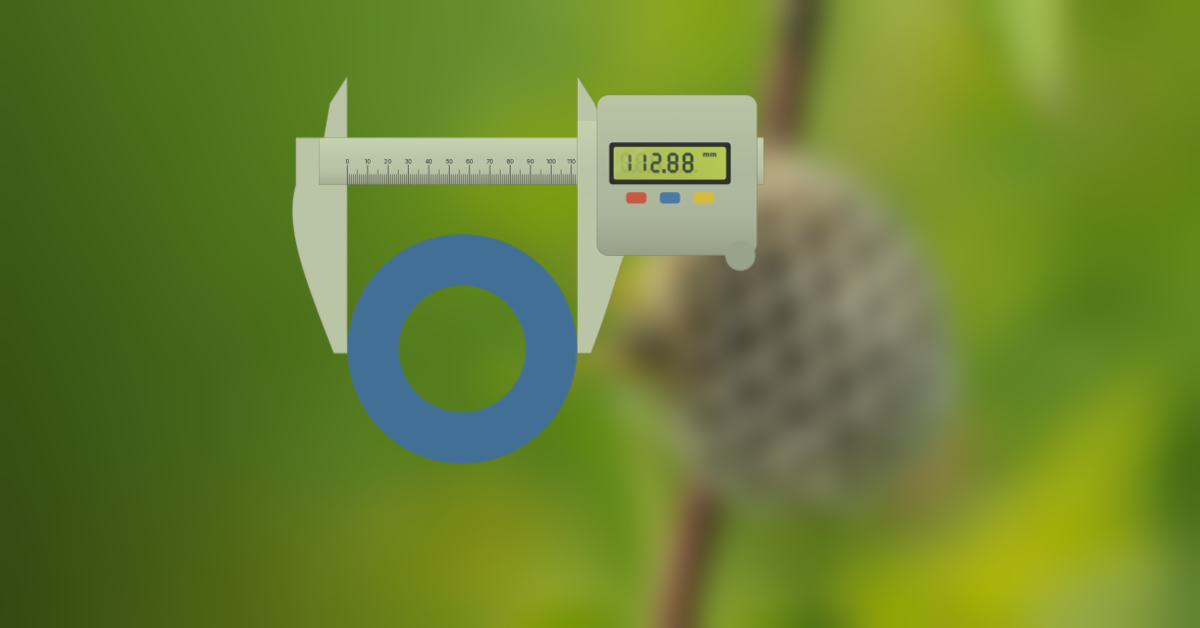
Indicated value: 112.88 mm
